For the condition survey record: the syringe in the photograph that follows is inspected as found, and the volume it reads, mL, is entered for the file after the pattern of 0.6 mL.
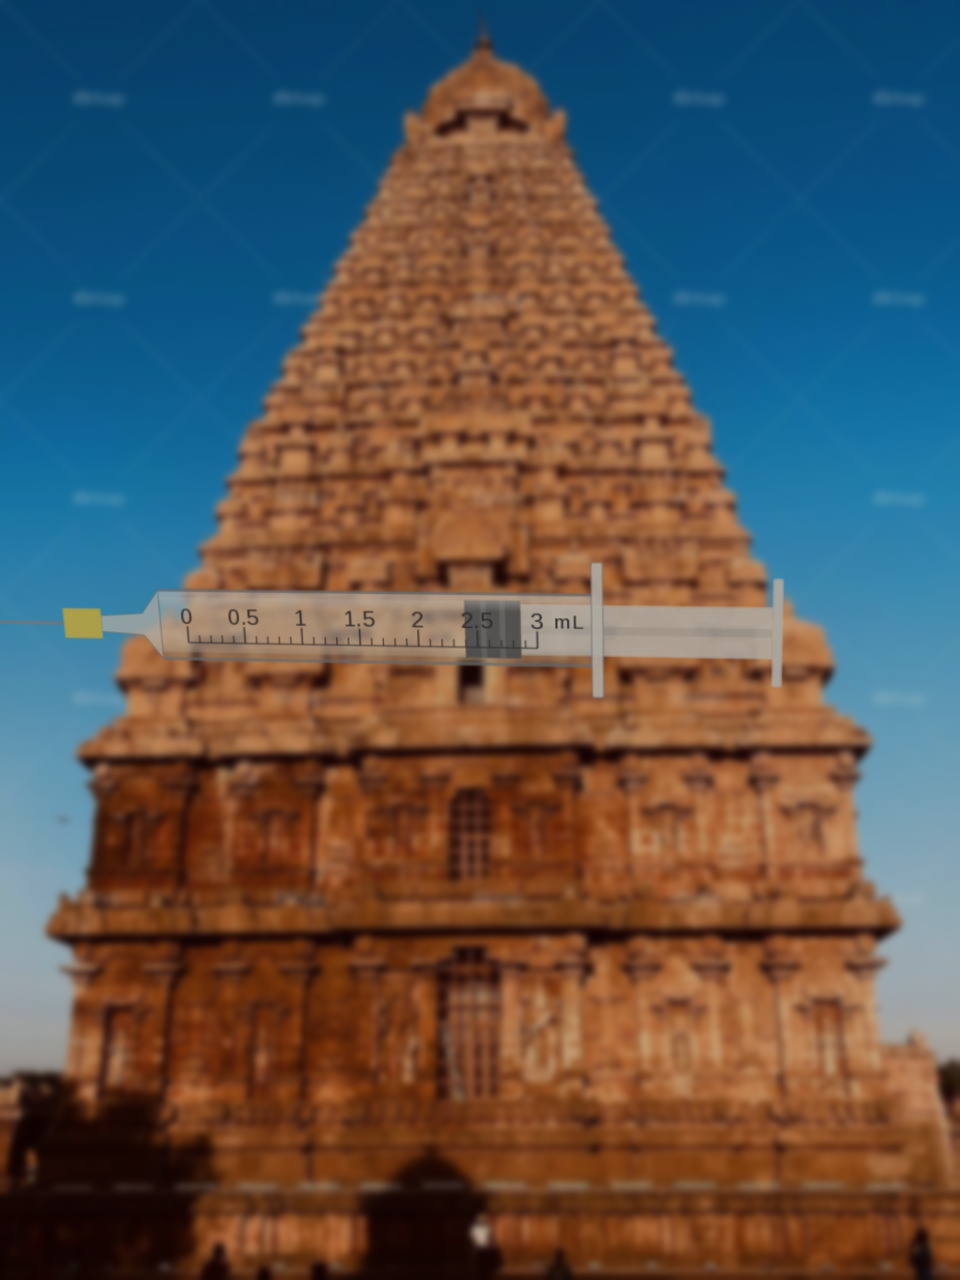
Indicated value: 2.4 mL
